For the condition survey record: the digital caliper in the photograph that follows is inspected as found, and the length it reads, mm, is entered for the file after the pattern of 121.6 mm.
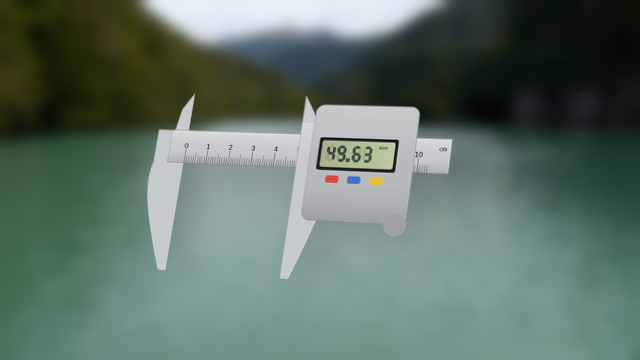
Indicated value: 49.63 mm
